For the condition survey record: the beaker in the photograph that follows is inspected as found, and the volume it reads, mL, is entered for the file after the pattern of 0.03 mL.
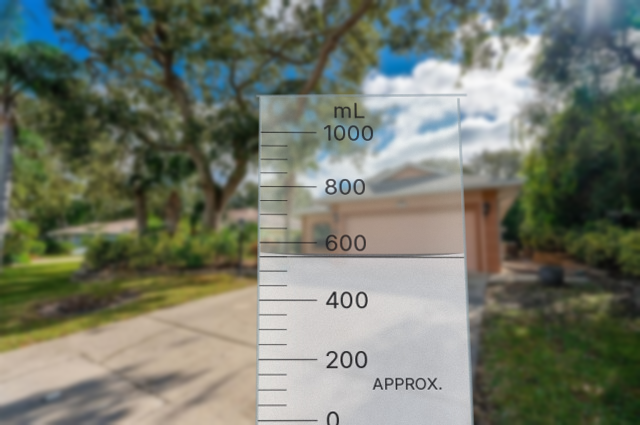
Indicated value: 550 mL
